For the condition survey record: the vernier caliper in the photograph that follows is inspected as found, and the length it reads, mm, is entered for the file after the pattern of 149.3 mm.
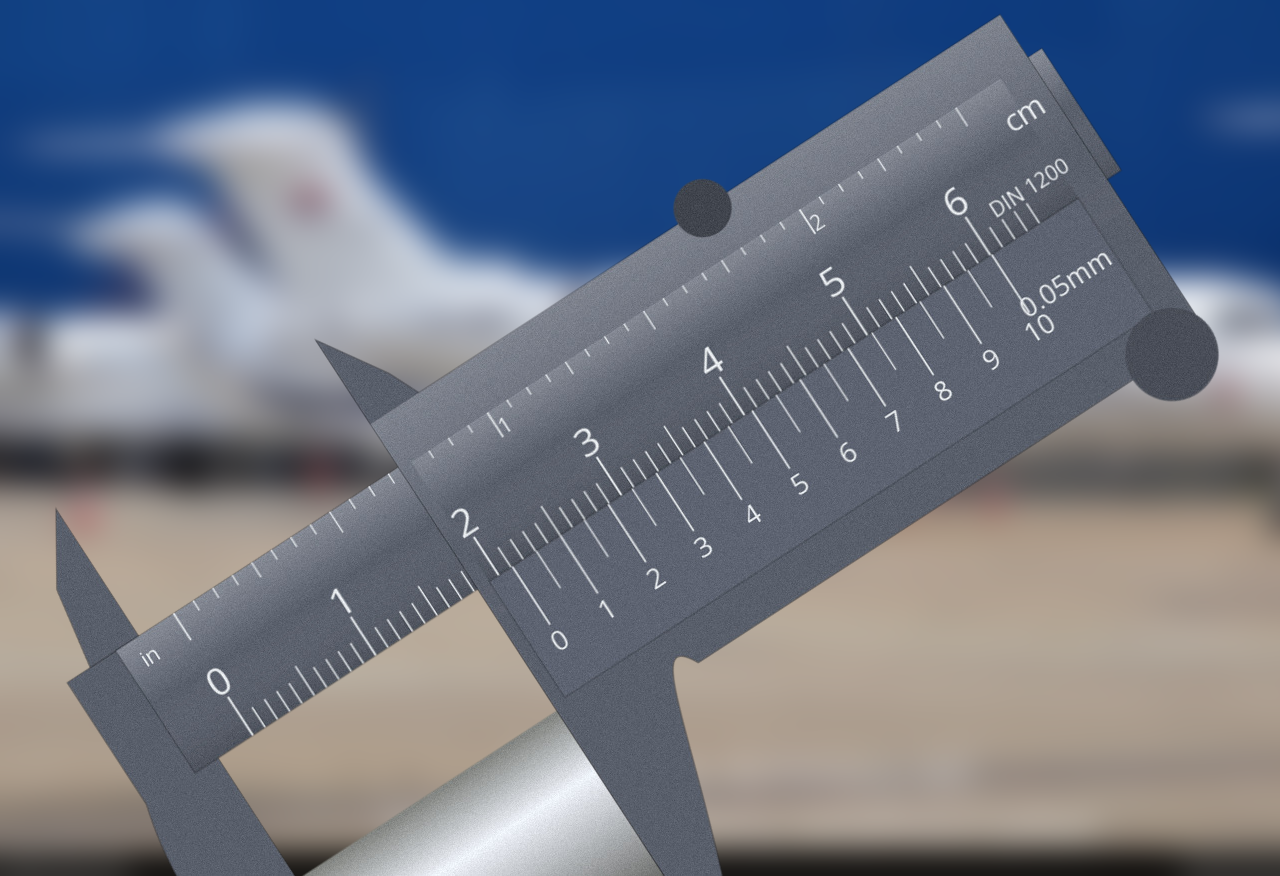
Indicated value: 21.1 mm
